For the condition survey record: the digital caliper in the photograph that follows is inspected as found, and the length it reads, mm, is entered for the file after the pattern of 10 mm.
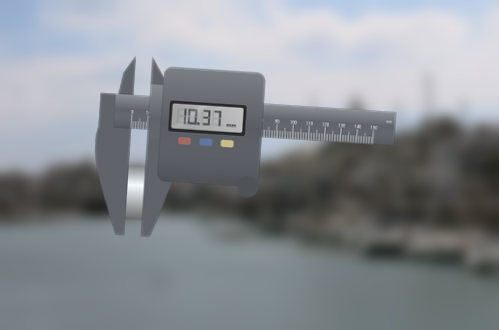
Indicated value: 10.37 mm
